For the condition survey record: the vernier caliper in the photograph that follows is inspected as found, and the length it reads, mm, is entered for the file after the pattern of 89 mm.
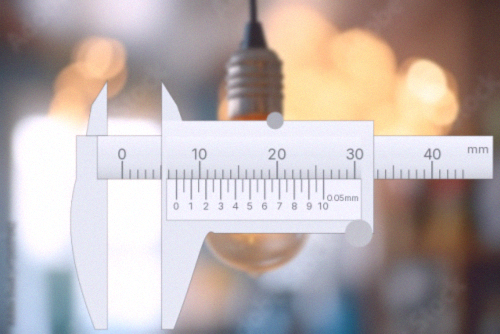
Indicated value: 7.0 mm
